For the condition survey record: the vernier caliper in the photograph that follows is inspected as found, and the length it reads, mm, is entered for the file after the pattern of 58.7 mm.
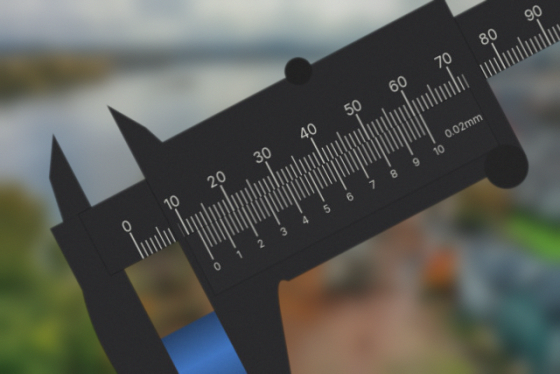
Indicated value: 12.0 mm
